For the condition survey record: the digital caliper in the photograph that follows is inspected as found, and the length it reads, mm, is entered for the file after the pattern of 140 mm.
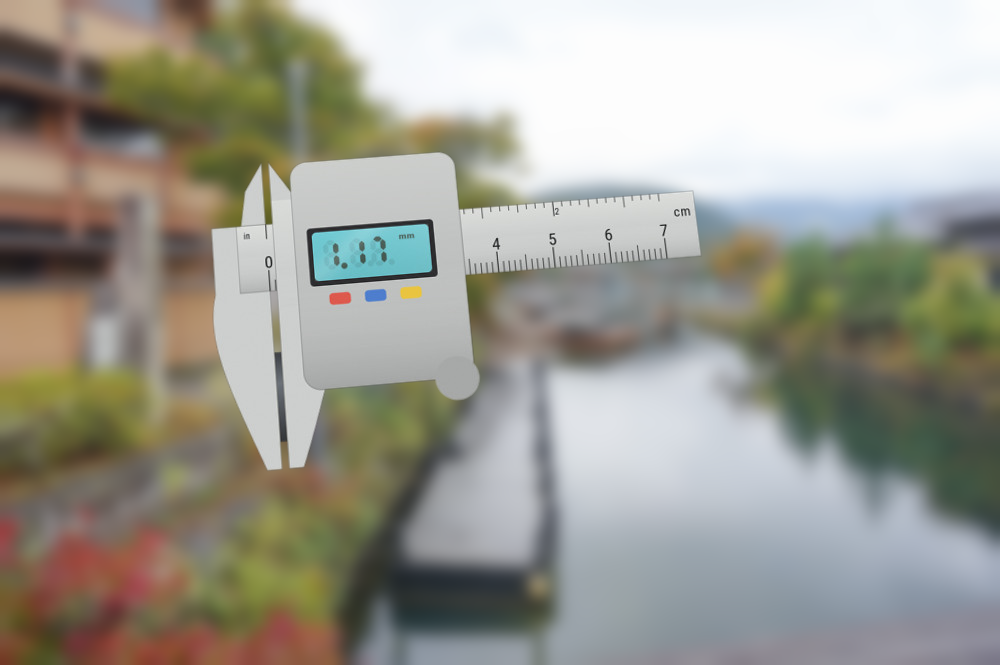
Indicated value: 1.17 mm
